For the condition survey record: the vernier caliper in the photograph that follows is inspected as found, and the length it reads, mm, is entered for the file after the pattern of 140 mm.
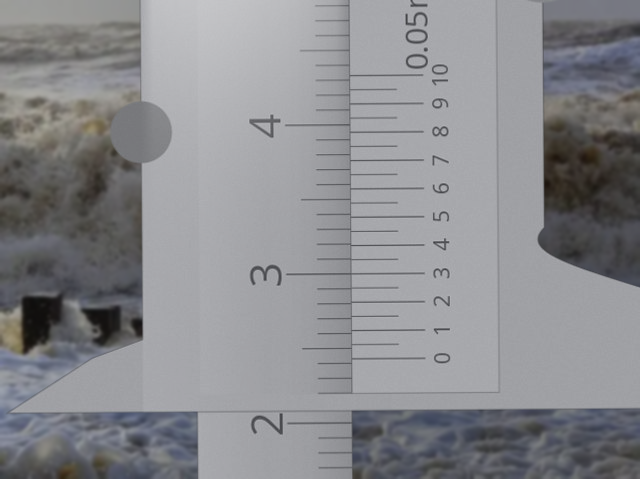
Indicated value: 24.3 mm
